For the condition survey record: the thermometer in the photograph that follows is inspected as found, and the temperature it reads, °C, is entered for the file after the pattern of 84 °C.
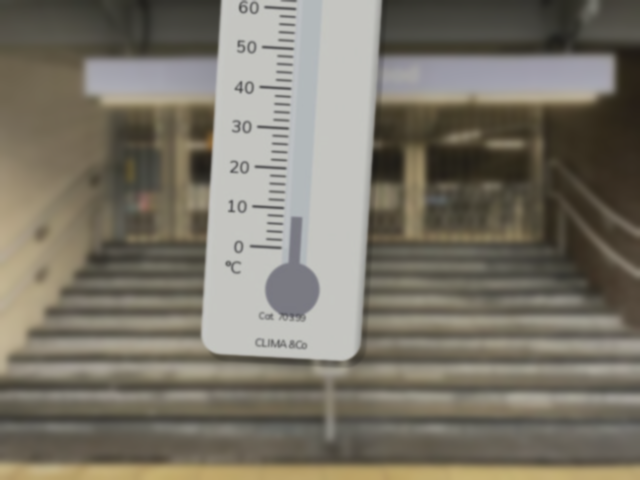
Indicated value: 8 °C
